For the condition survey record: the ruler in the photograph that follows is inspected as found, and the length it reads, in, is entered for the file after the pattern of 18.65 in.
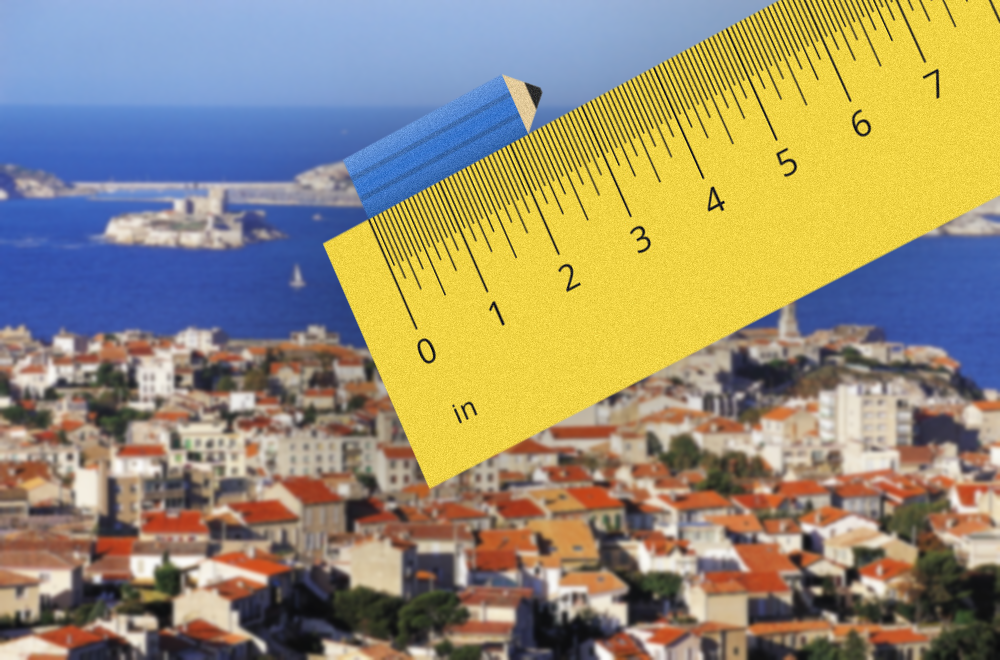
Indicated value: 2.625 in
